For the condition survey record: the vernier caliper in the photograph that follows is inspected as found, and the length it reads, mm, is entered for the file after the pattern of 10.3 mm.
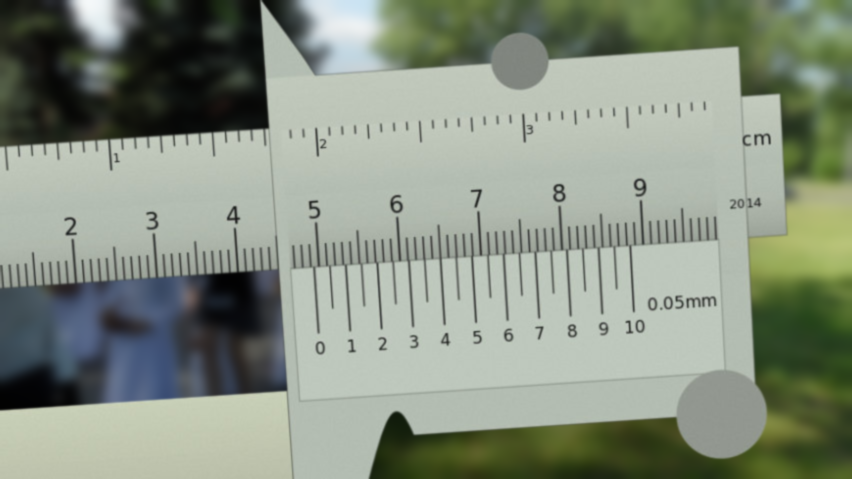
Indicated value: 49.4 mm
